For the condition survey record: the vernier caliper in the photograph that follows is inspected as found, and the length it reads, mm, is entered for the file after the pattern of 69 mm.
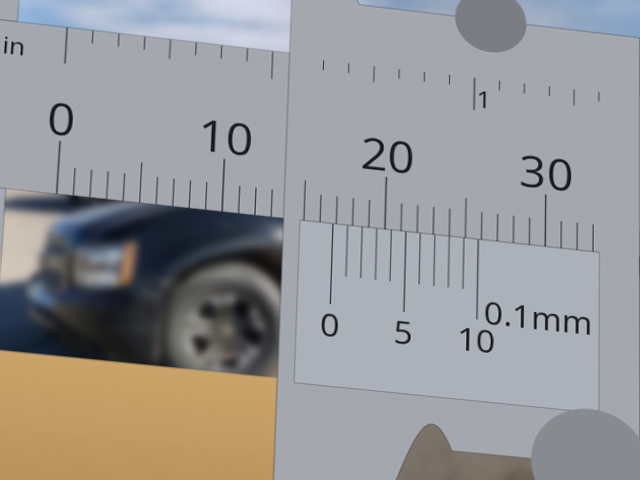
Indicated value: 16.8 mm
